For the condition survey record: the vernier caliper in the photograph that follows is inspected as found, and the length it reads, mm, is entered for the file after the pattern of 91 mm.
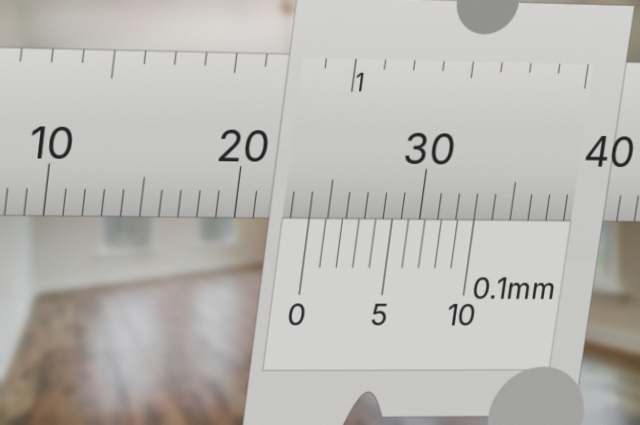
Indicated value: 24.0 mm
